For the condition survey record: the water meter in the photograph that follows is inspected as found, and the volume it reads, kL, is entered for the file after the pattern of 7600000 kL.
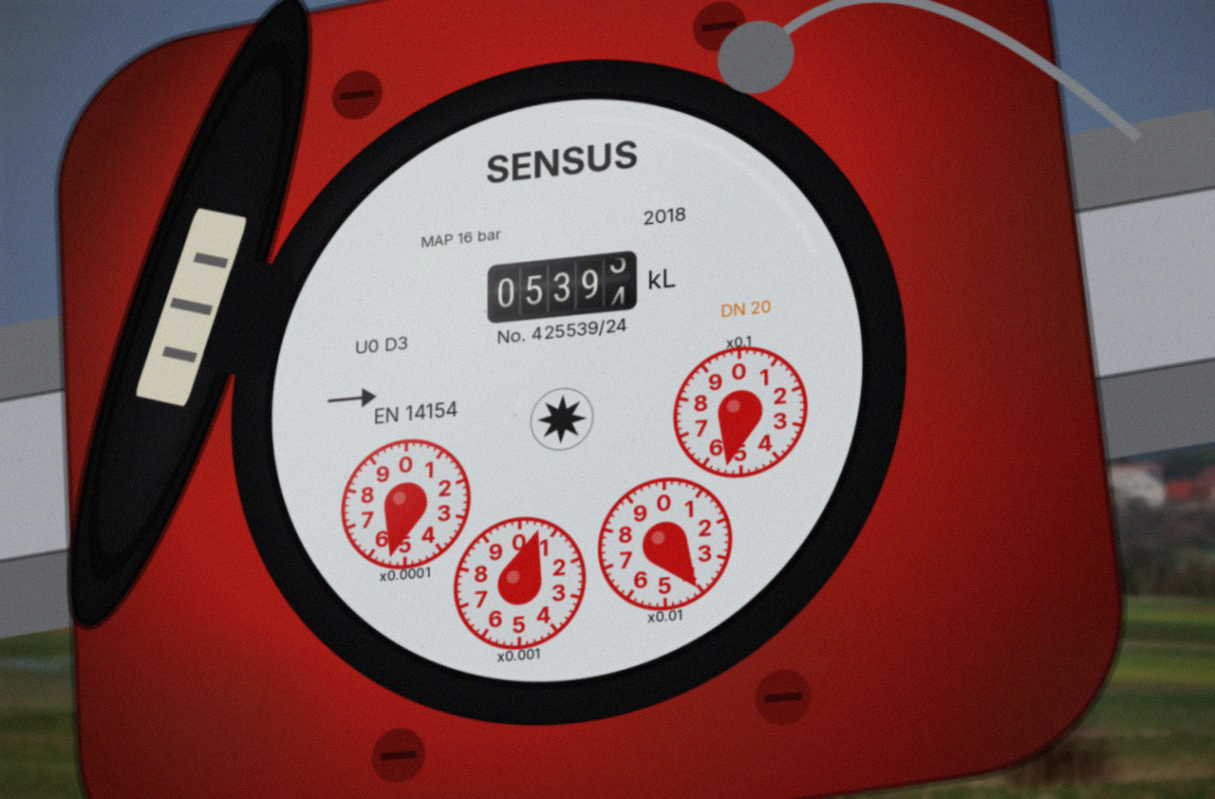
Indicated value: 5393.5405 kL
